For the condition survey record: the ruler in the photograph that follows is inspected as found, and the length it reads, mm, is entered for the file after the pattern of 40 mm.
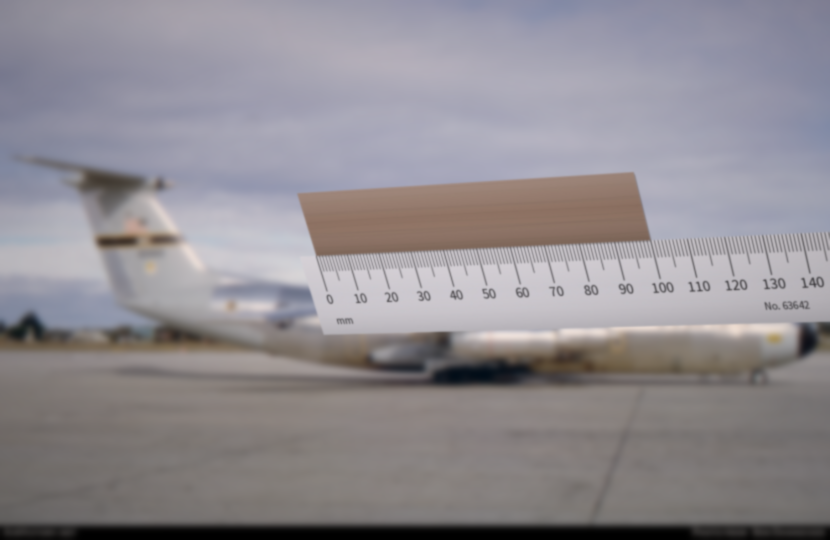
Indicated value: 100 mm
